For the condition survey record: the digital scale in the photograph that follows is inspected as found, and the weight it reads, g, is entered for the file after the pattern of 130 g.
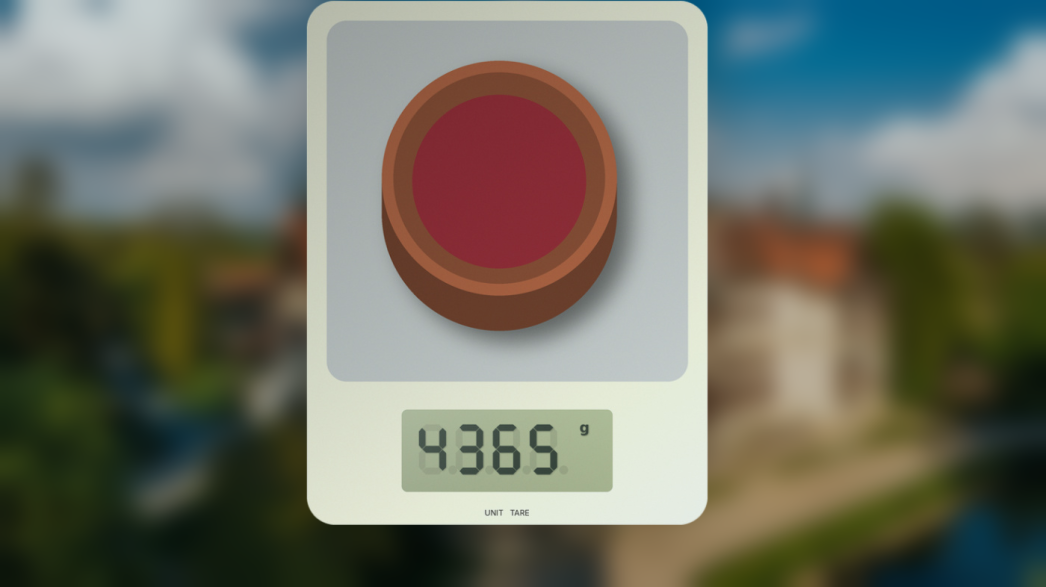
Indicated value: 4365 g
